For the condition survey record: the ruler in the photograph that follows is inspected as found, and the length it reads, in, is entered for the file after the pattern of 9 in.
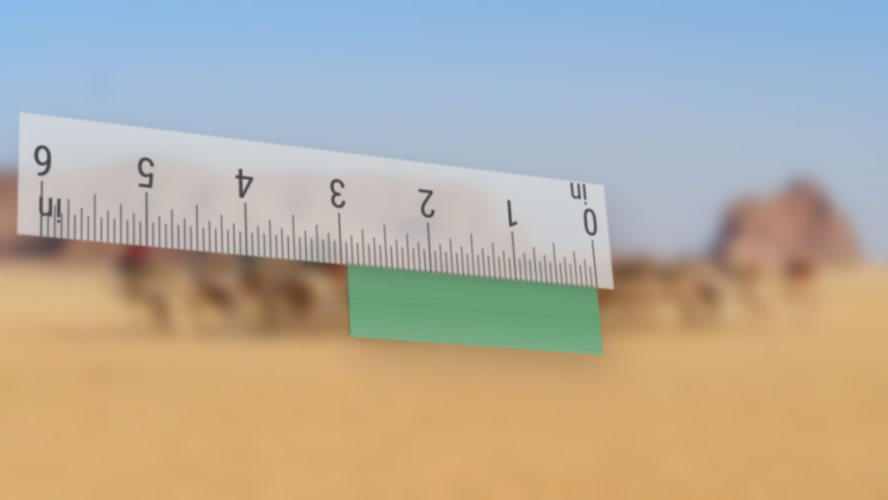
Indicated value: 2.9375 in
